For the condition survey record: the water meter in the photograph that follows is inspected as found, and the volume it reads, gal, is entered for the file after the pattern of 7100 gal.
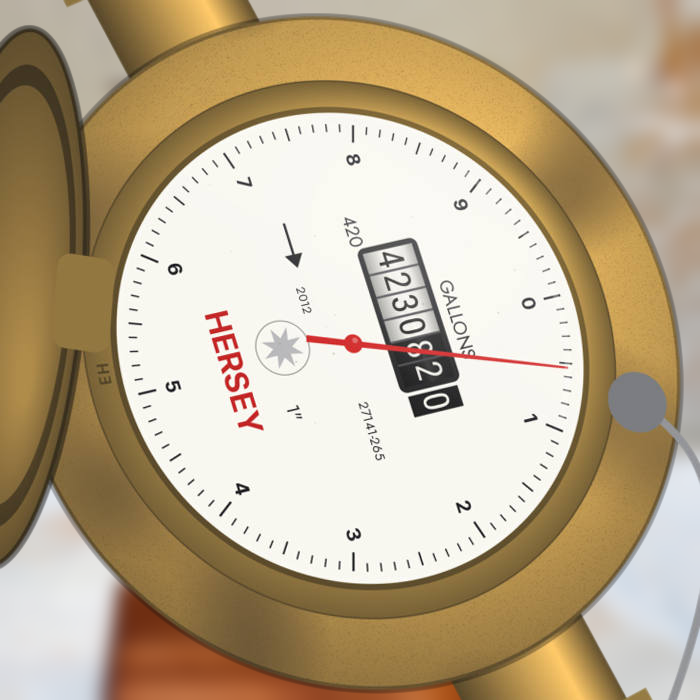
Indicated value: 4230820.5 gal
